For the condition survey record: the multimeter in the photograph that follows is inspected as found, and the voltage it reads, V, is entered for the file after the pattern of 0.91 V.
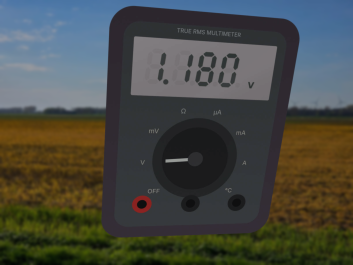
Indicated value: 1.180 V
